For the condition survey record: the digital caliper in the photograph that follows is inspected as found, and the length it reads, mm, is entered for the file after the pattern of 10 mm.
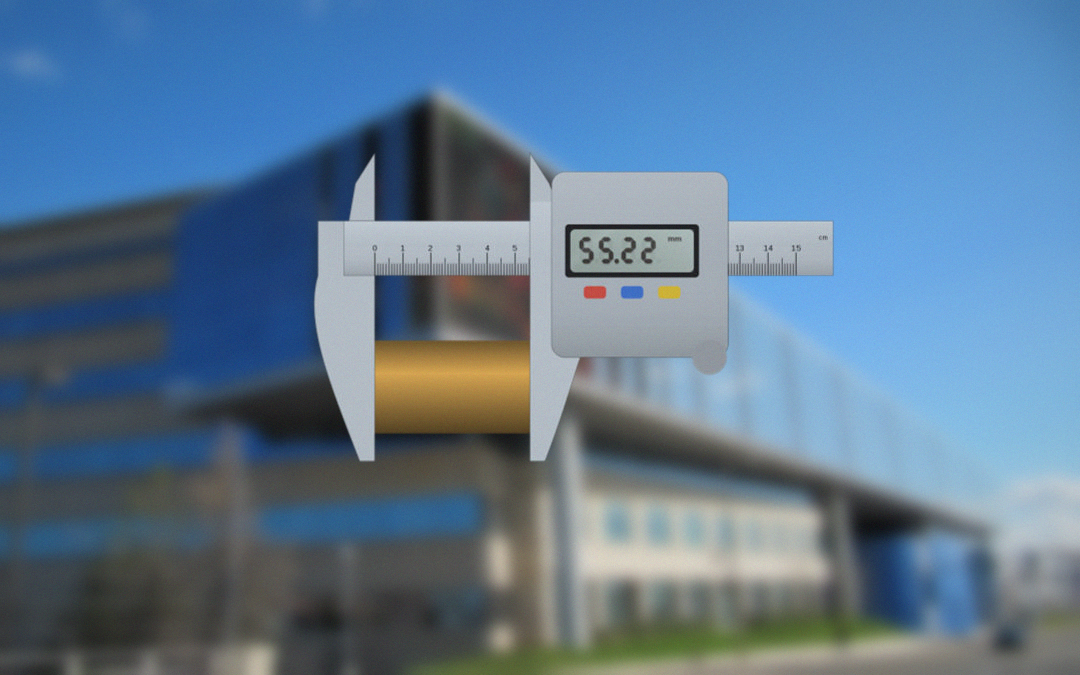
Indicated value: 55.22 mm
